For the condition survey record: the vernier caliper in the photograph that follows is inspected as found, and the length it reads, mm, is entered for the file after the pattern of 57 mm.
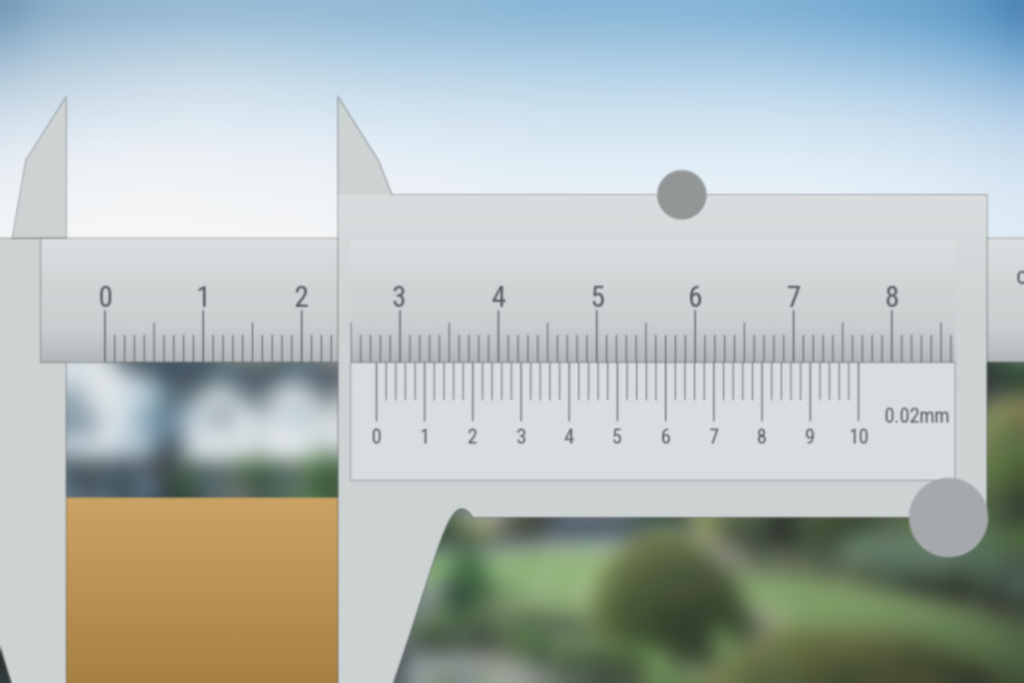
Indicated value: 27.6 mm
